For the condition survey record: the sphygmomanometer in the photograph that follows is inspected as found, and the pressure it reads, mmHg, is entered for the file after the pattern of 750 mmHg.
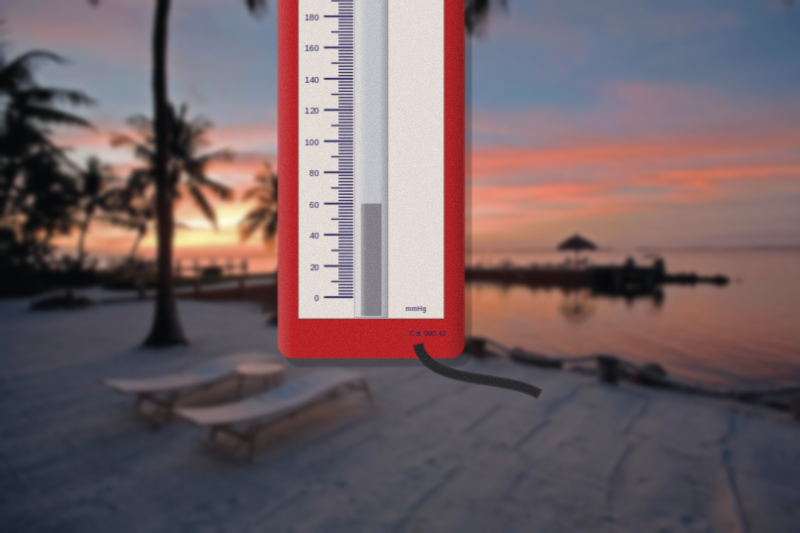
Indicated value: 60 mmHg
